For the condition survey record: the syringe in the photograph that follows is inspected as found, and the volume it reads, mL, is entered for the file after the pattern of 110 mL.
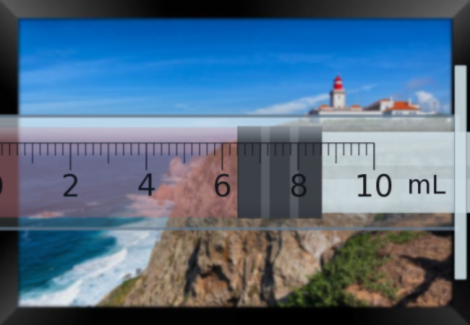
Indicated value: 6.4 mL
